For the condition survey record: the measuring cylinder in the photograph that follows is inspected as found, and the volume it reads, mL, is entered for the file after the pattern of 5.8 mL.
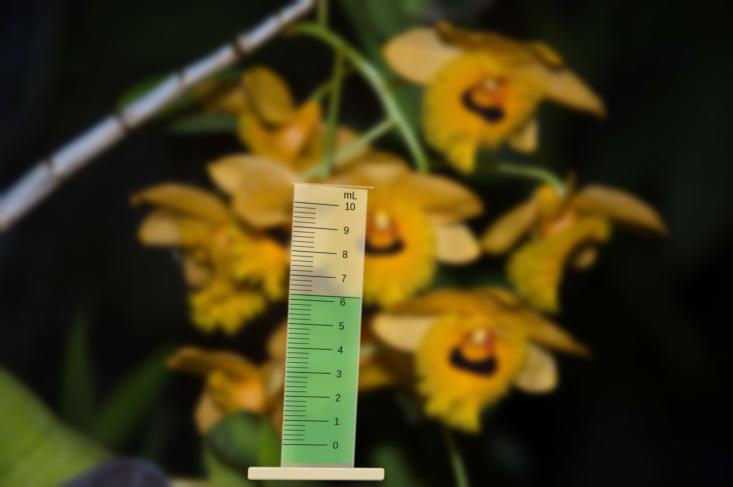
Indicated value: 6.2 mL
